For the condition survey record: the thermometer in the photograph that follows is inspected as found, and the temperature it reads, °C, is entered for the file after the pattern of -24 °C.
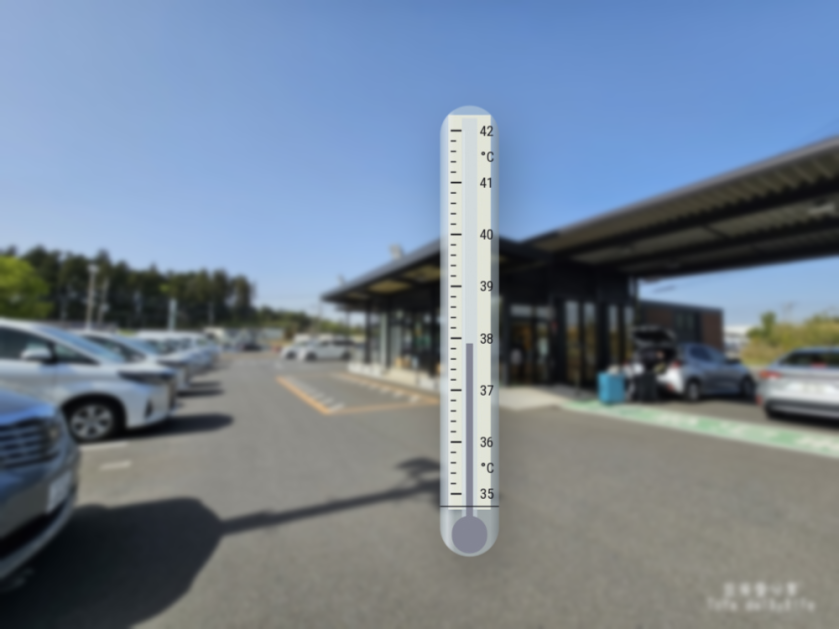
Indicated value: 37.9 °C
